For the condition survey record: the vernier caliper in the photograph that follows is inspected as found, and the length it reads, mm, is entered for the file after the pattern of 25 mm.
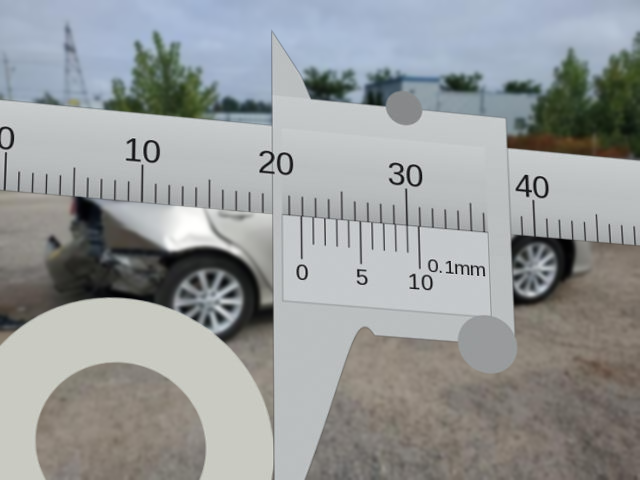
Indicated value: 21.9 mm
